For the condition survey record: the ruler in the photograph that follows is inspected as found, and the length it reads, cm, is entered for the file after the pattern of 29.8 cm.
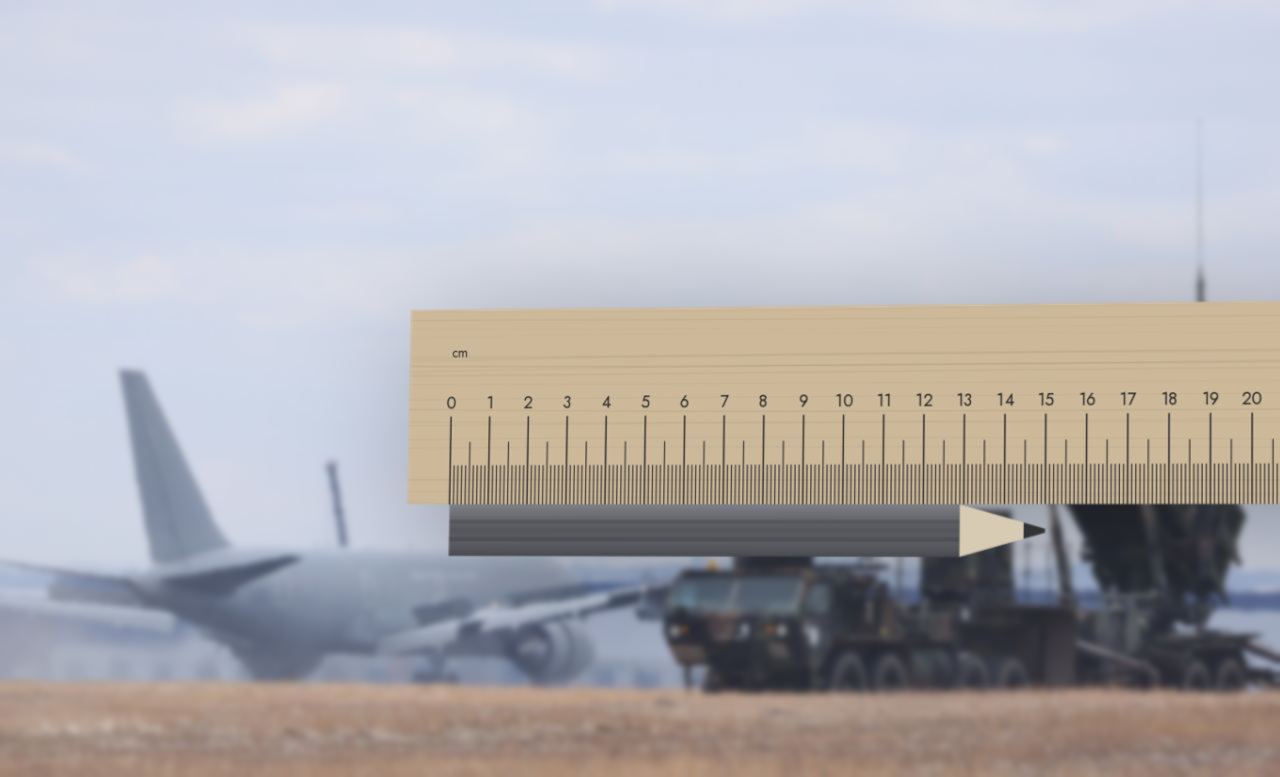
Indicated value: 15 cm
